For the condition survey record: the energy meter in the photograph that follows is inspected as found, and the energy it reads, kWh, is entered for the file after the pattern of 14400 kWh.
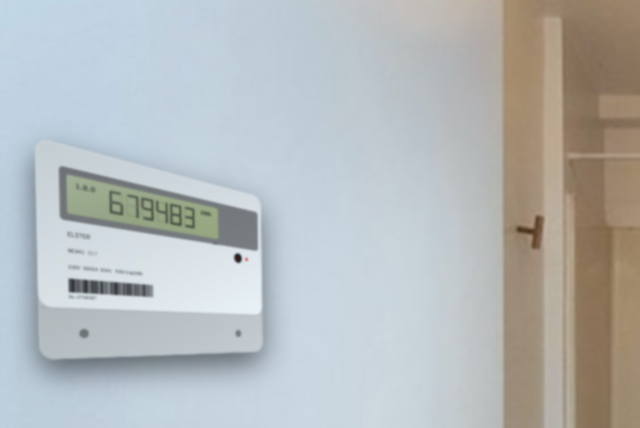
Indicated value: 679483 kWh
